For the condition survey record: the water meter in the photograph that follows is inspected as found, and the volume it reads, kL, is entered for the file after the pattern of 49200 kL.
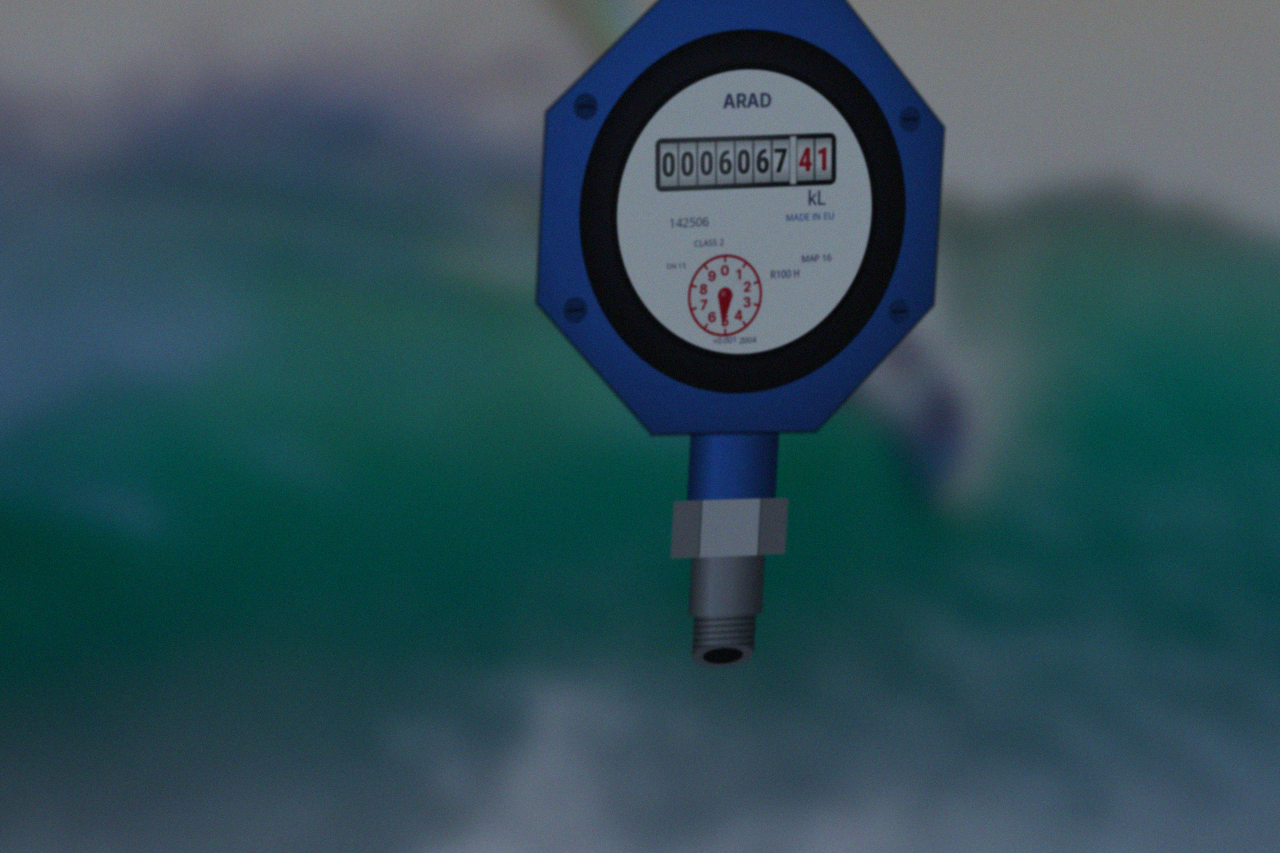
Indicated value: 6067.415 kL
